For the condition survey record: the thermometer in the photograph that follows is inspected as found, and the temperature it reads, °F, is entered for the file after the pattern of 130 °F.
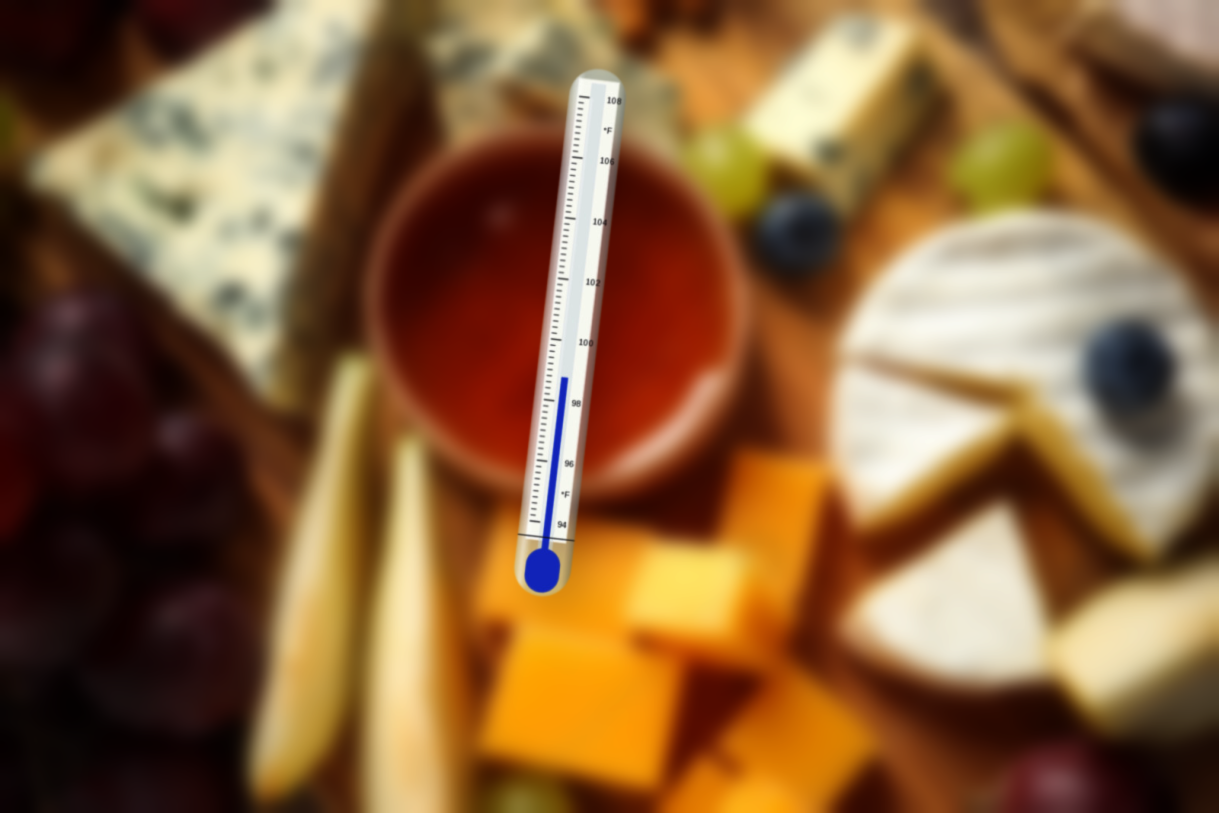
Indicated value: 98.8 °F
